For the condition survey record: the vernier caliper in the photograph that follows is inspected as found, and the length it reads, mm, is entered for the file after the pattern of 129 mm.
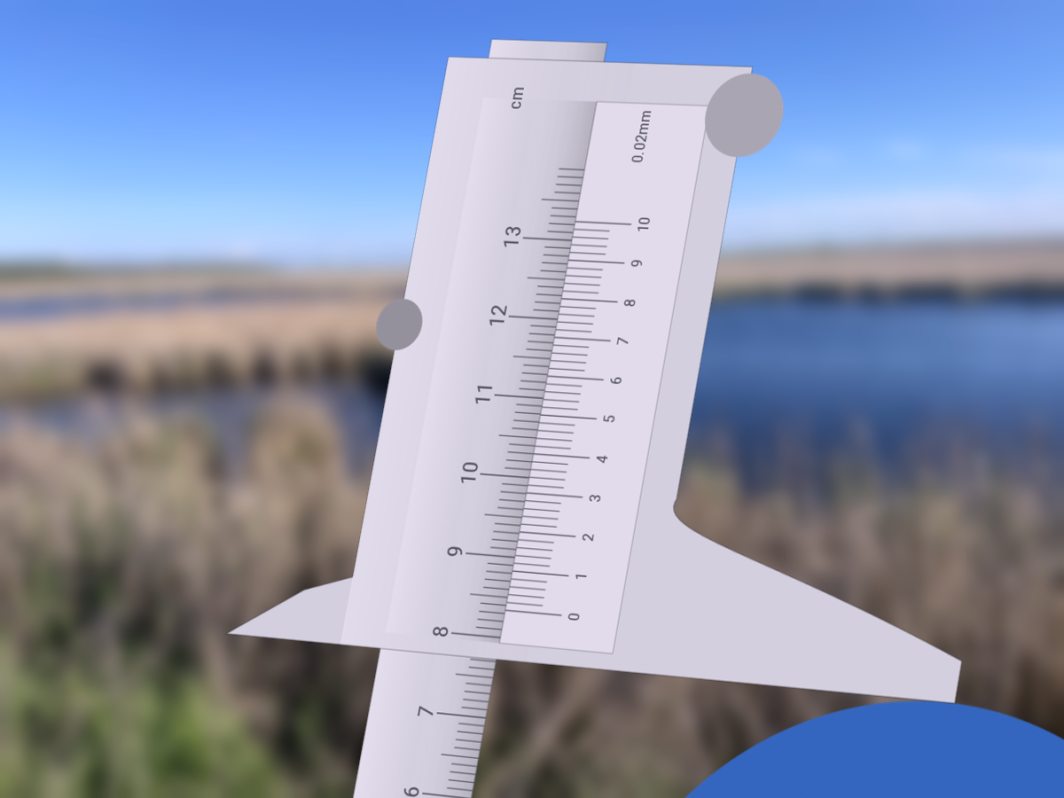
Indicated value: 83.4 mm
